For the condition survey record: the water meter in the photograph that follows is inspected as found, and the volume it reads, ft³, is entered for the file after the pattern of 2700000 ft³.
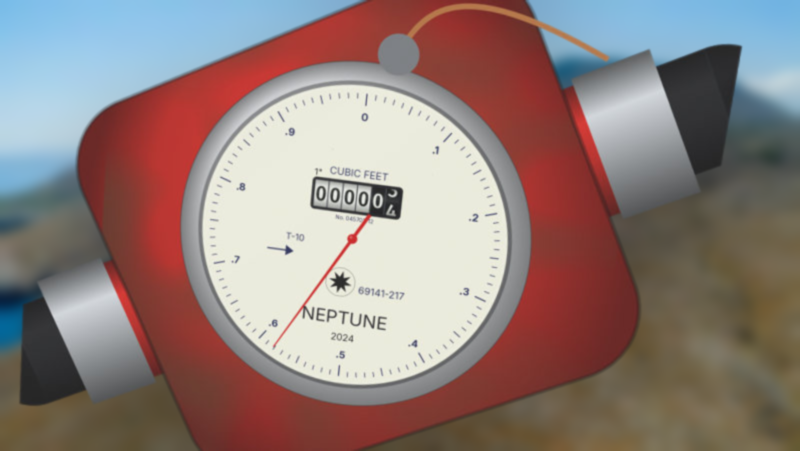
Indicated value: 3.58 ft³
